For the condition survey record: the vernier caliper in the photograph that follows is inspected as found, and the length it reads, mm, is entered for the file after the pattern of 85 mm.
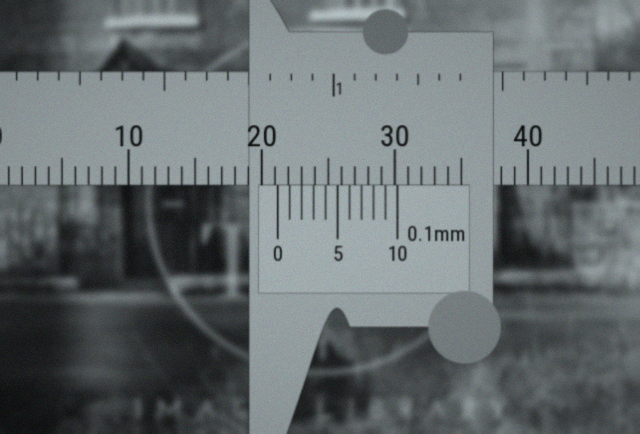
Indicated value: 21.2 mm
